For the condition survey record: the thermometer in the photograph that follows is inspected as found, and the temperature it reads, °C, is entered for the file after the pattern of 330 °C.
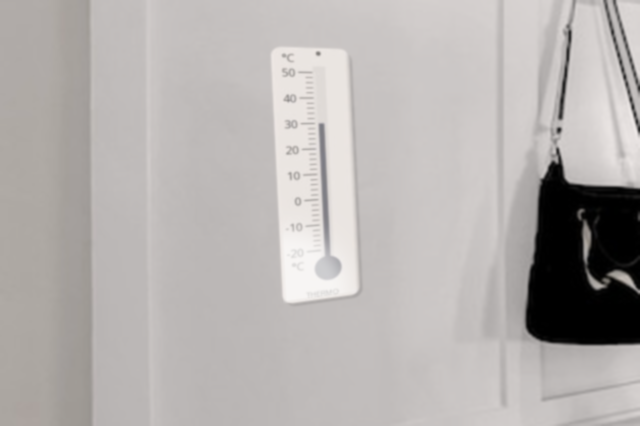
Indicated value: 30 °C
